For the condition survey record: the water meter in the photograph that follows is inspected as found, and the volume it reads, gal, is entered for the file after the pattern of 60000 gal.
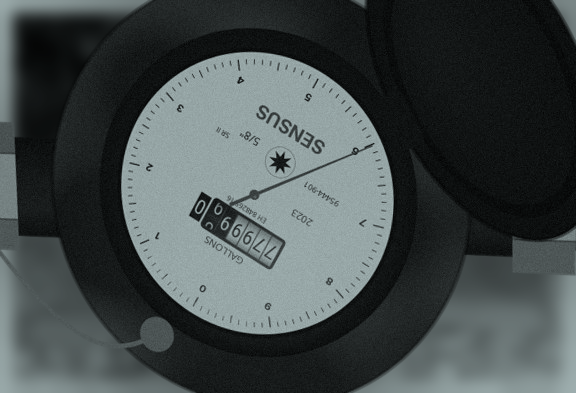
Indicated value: 7799986.0 gal
